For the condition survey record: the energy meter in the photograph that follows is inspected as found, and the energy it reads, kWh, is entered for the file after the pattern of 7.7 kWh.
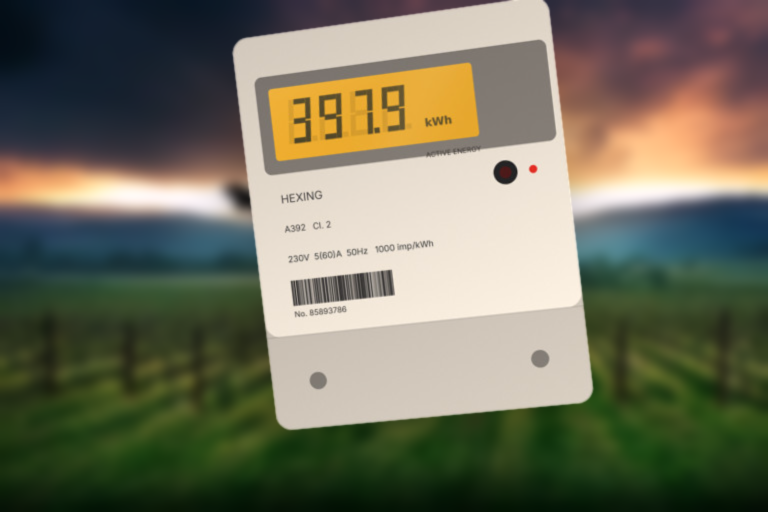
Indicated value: 397.9 kWh
